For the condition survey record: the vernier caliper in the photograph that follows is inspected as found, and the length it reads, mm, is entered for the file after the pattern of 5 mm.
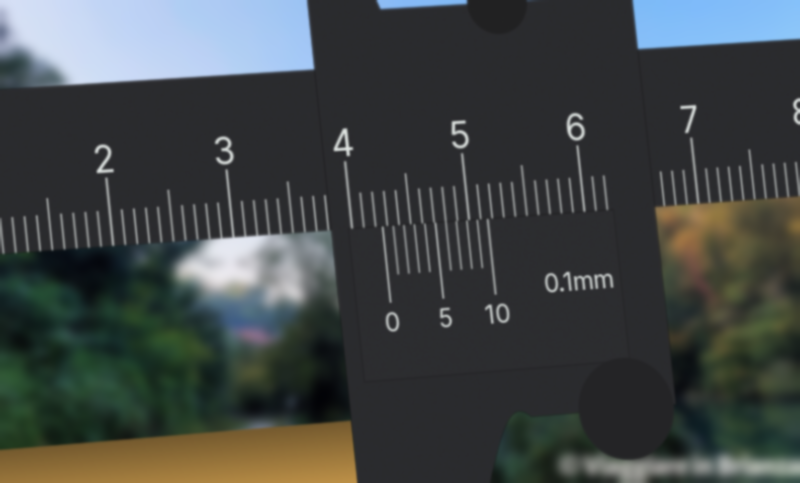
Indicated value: 42.6 mm
